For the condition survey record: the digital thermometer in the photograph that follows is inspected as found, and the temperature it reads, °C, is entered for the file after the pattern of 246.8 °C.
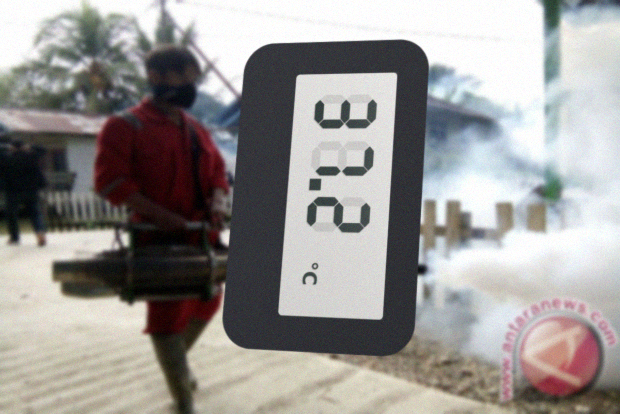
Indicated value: 37.2 °C
